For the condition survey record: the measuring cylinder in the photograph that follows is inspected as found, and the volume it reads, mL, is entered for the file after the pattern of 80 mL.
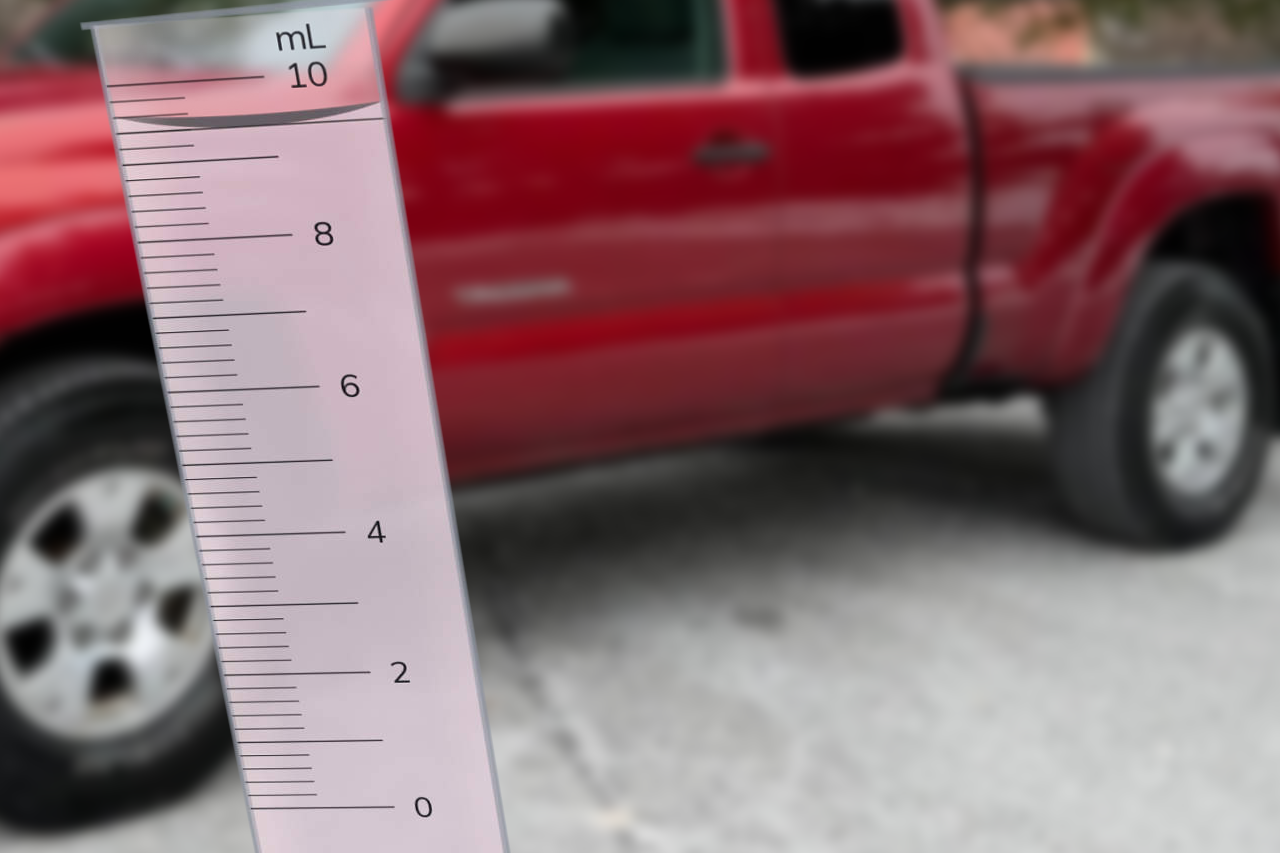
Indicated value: 9.4 mL
